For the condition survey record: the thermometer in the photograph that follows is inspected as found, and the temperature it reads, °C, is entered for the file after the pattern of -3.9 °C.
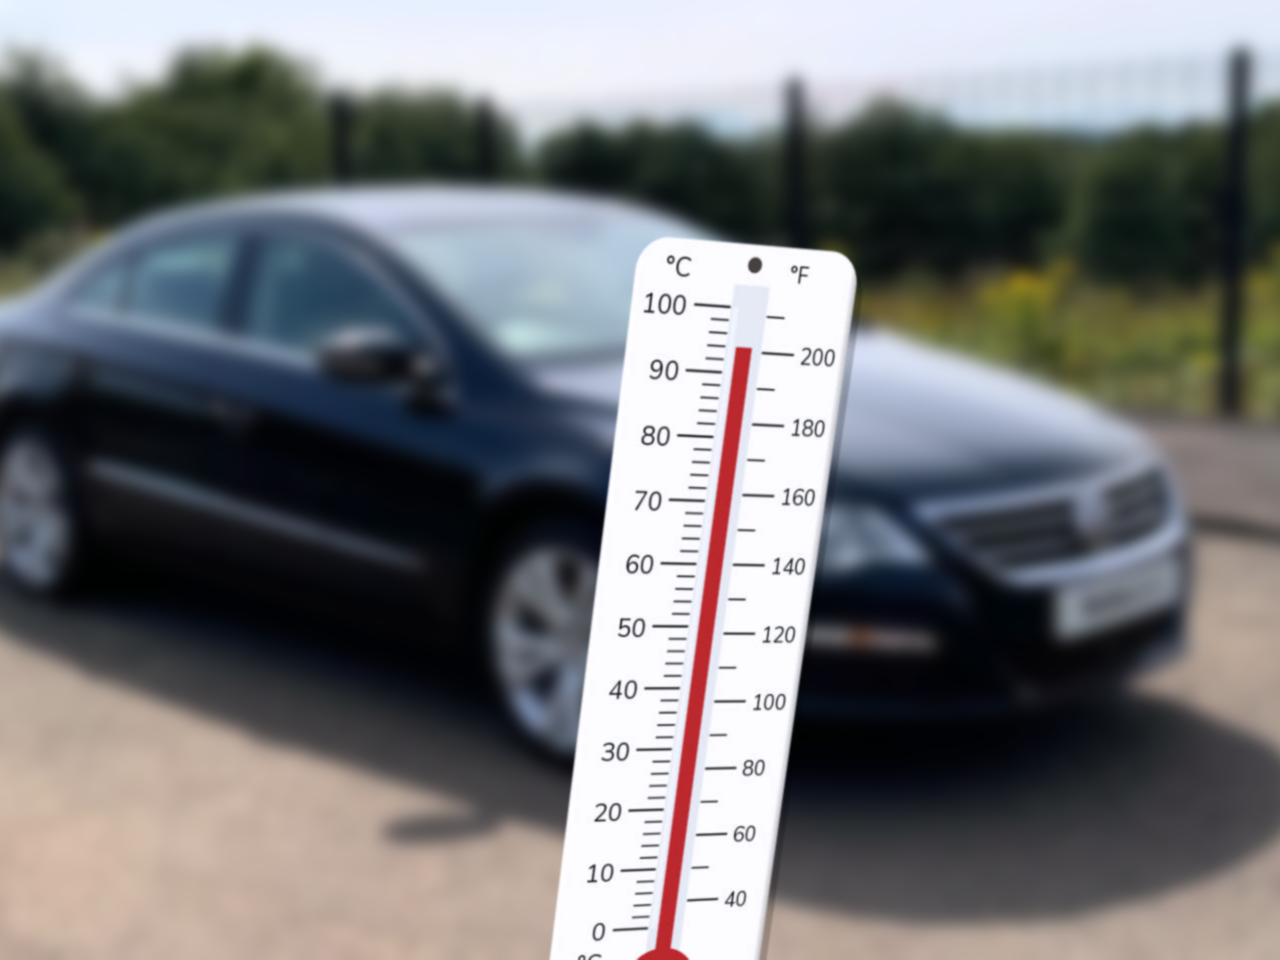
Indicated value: 94 °C
